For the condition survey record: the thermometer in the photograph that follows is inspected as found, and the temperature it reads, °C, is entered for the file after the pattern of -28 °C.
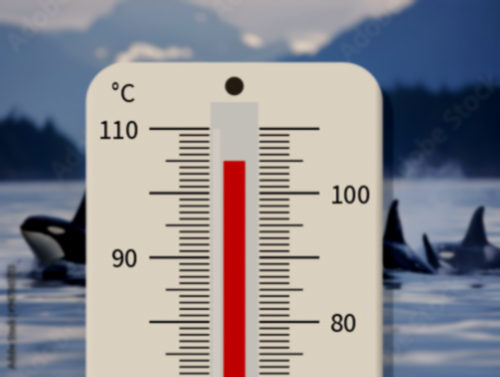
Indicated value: 105 °C
